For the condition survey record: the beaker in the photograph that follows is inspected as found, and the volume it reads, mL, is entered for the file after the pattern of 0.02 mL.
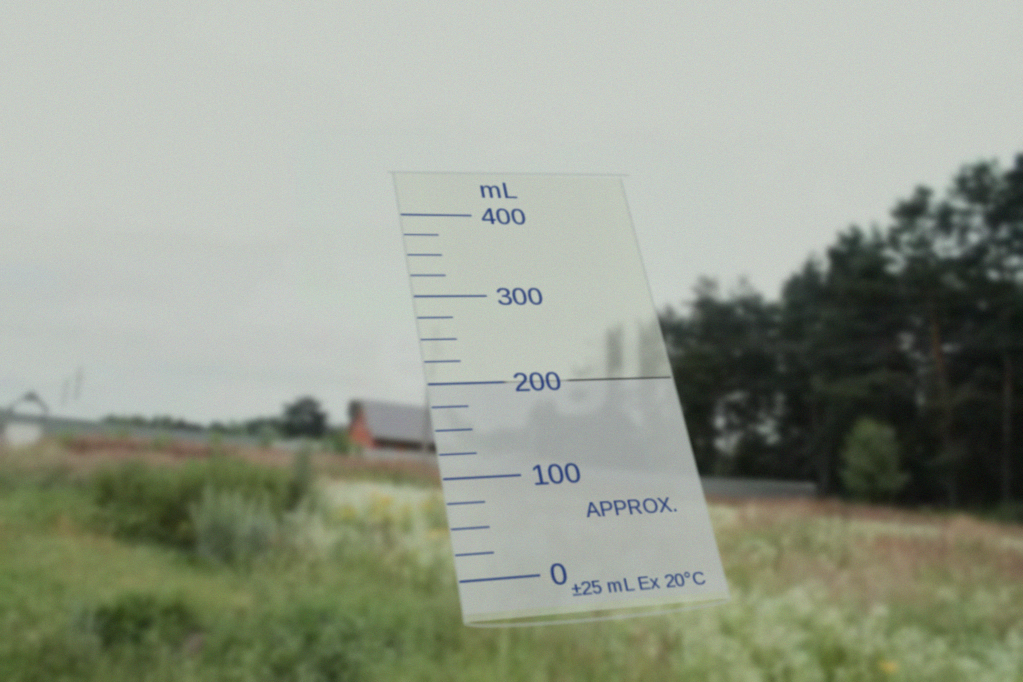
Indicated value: 200 mL
